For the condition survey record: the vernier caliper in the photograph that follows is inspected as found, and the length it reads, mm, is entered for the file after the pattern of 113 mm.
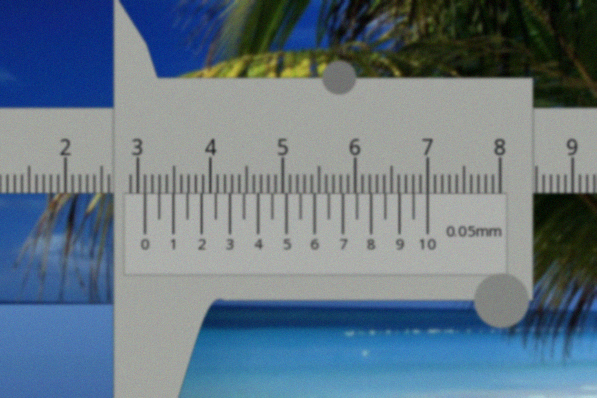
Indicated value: 31.0 mm
